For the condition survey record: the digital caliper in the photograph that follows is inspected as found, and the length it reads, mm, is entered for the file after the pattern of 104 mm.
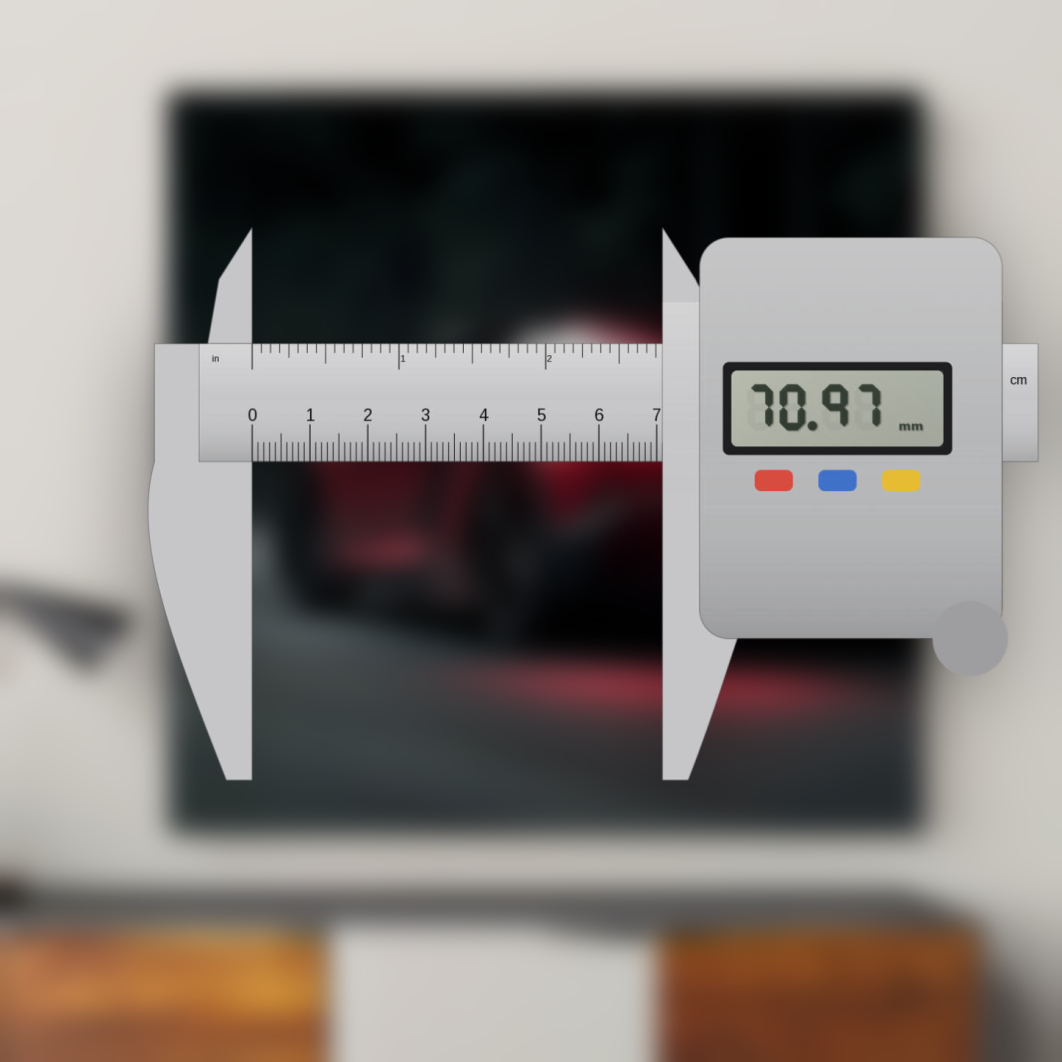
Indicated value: 70.97 mm
